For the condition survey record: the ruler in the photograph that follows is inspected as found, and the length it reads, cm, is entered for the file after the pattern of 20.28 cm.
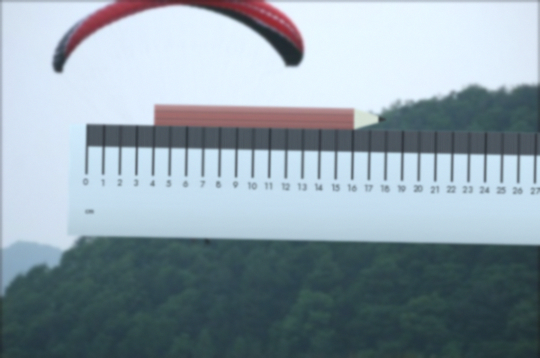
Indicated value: 14 cm
